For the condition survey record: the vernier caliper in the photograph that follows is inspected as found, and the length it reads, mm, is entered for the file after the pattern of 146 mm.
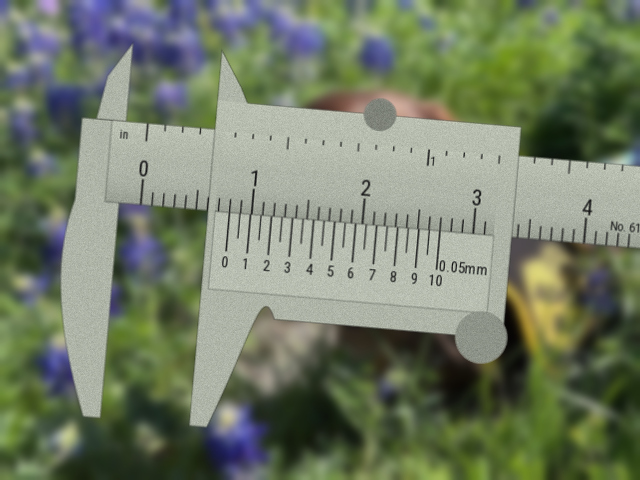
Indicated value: 8.0 mm
